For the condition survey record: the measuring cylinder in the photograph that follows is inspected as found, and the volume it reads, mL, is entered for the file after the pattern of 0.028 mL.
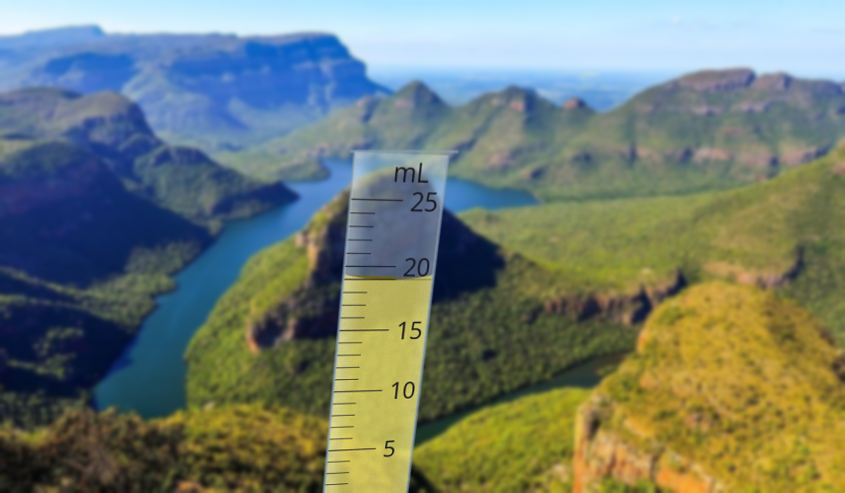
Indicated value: 19 mL
